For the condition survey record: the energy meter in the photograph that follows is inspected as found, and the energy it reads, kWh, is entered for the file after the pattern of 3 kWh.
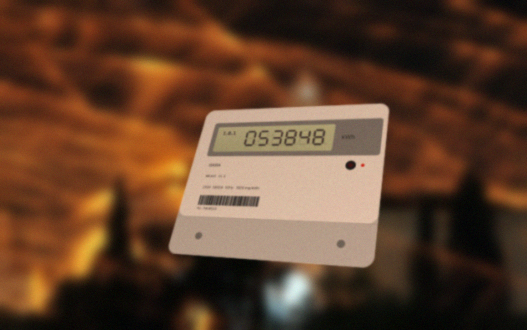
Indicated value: 53848 kWh
